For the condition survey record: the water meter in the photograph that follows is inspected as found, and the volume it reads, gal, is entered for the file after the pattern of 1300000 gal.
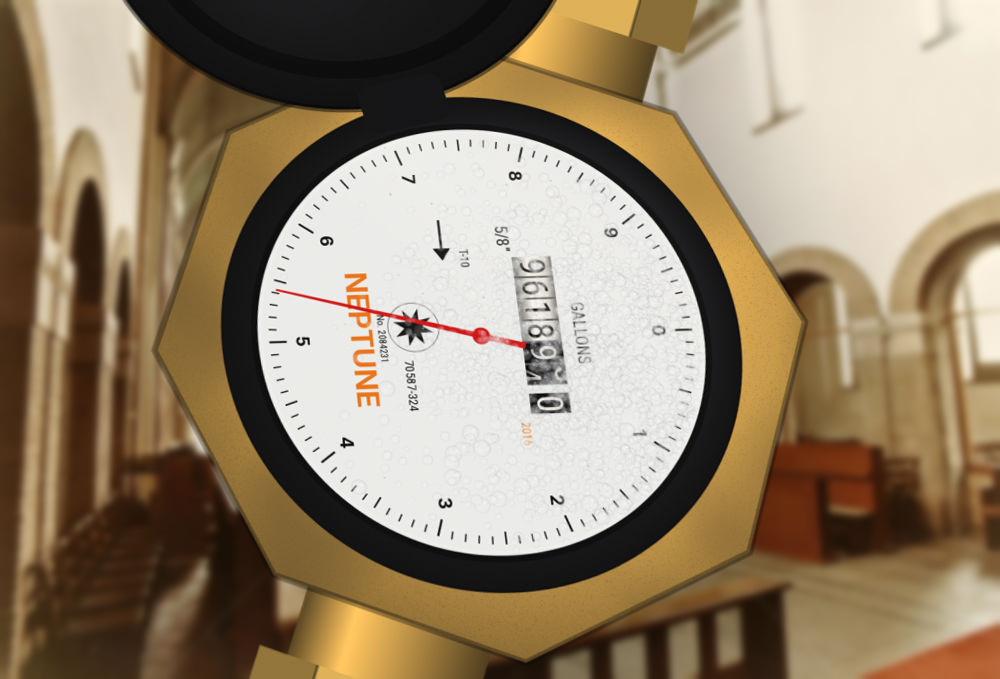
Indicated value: 9618935.4 gal
